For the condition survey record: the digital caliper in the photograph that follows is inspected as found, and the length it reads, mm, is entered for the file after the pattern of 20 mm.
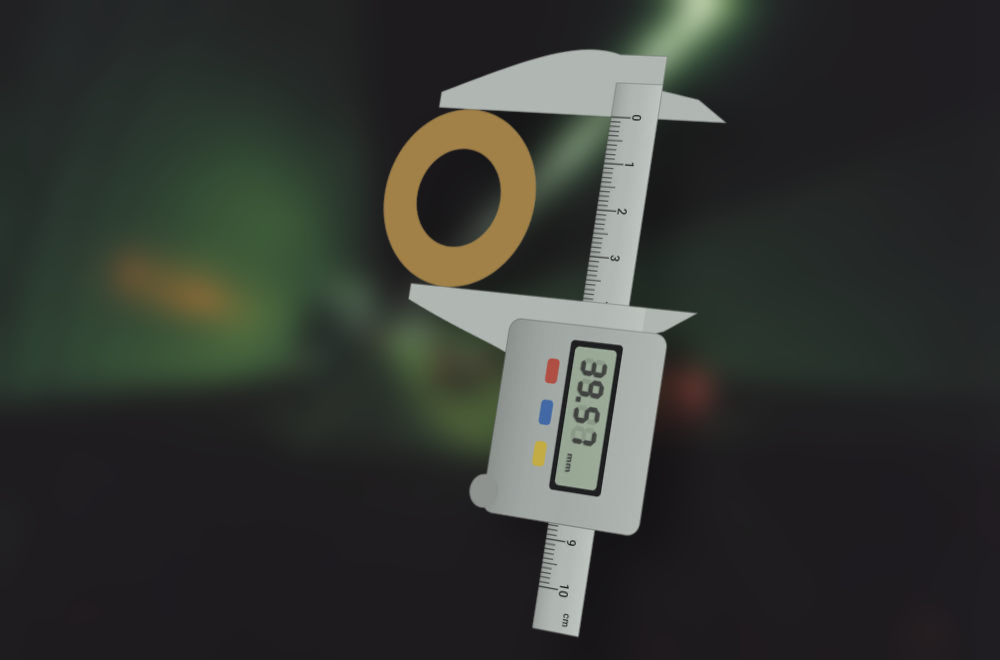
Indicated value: 39.57 mm
